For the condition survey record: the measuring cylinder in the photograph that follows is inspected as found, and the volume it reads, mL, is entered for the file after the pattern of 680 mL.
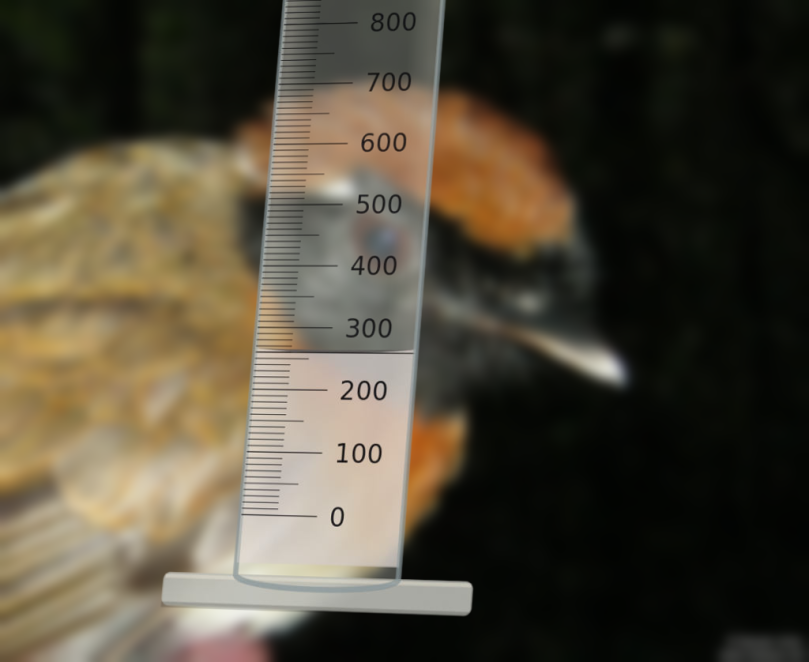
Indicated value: 260 mL
